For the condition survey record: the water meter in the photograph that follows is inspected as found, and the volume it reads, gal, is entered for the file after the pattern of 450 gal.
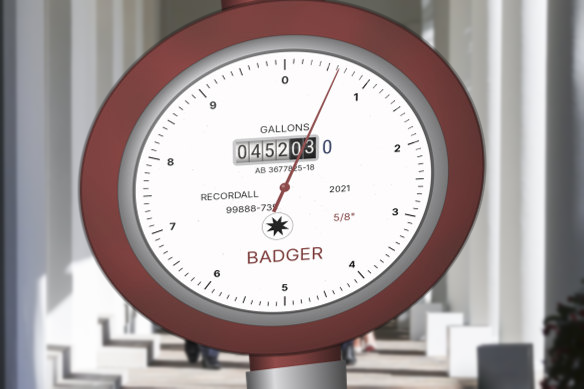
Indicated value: 452030.6 gal
